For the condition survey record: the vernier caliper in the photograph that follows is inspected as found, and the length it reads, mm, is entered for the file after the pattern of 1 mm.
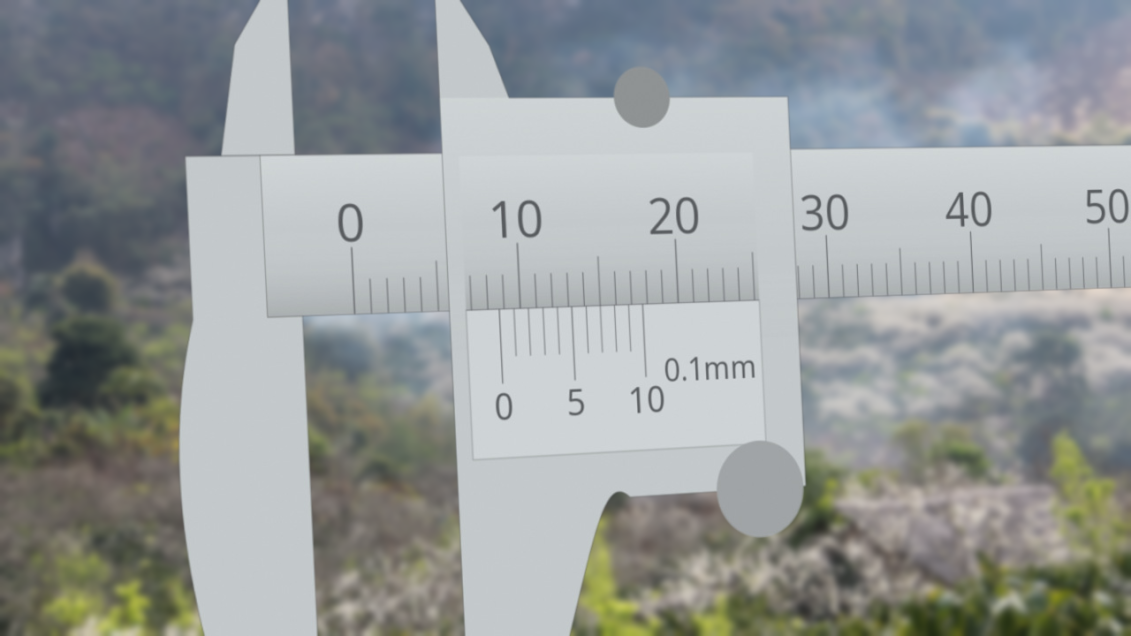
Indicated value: 8.7 mm
